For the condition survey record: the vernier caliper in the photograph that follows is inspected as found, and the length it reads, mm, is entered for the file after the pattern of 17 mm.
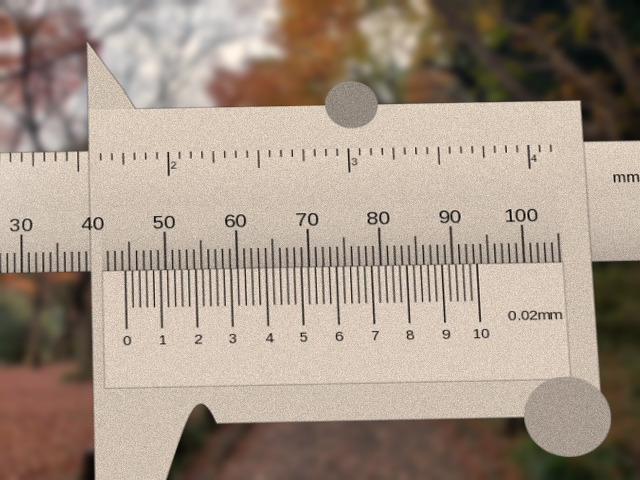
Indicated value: 44.4 mm
